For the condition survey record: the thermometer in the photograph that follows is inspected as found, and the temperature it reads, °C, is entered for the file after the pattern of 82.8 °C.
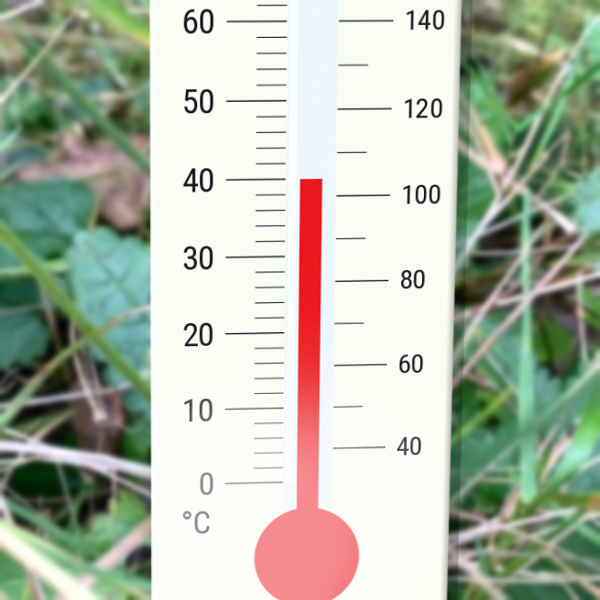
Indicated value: 40 °C
